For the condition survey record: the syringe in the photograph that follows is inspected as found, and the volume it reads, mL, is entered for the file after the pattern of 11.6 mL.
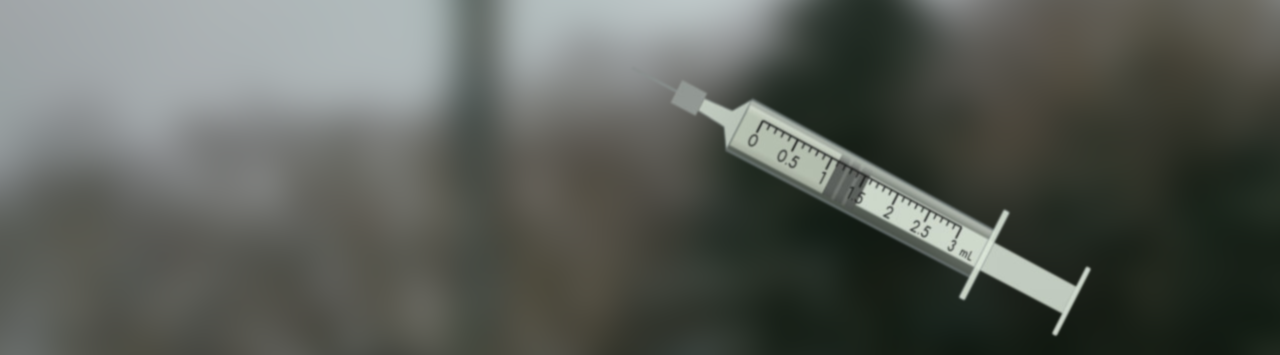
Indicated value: 1.1 mL
